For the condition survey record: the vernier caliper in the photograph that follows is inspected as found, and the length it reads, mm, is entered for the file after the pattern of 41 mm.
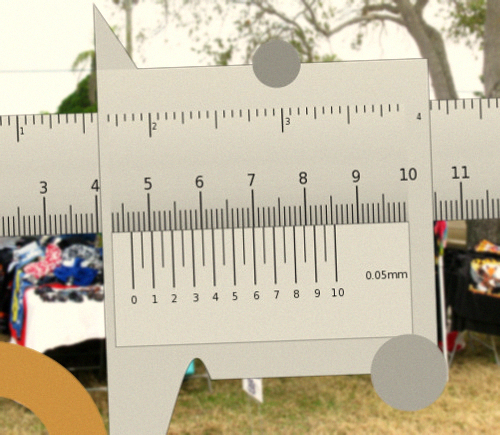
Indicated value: 46.5 mm
